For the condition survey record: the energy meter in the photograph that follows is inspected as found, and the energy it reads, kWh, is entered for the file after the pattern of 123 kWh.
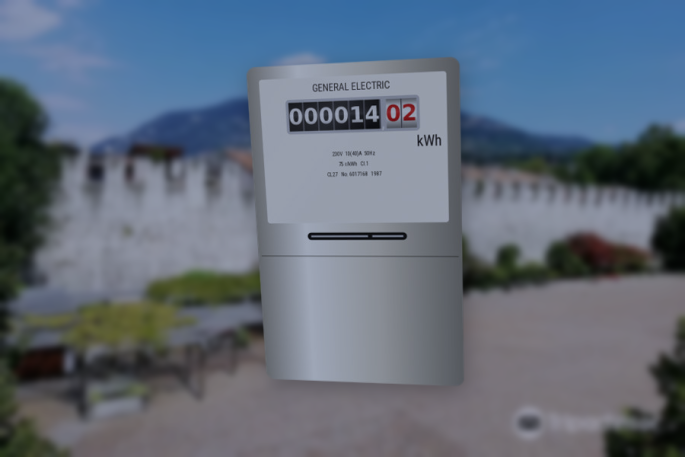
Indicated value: 14.02 kWh
